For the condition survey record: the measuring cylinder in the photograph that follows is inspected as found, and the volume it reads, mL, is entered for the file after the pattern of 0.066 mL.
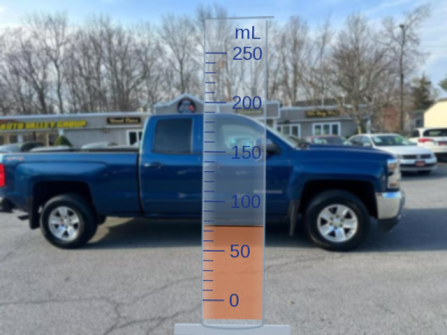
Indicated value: 75 mL
